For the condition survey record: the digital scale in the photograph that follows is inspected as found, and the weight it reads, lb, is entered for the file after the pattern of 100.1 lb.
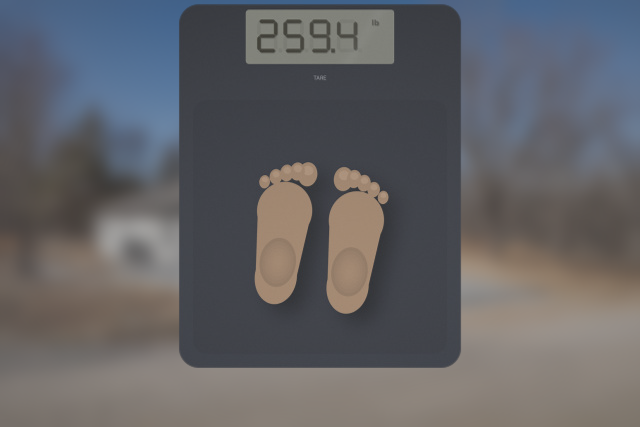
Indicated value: 259.4 lb
